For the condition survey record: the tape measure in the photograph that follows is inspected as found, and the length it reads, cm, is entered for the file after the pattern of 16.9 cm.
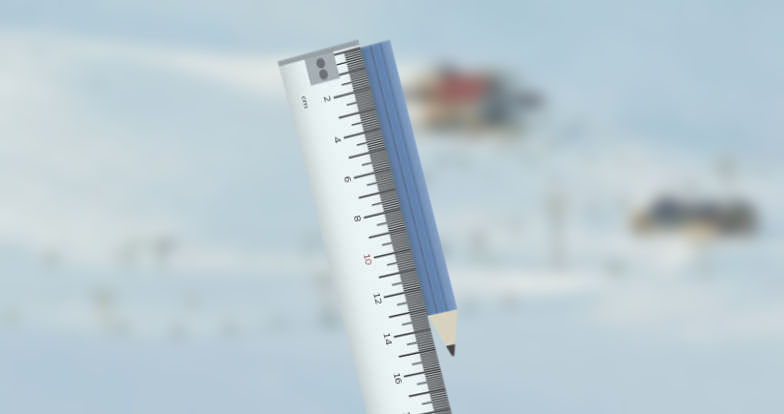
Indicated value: 15.5 cm
